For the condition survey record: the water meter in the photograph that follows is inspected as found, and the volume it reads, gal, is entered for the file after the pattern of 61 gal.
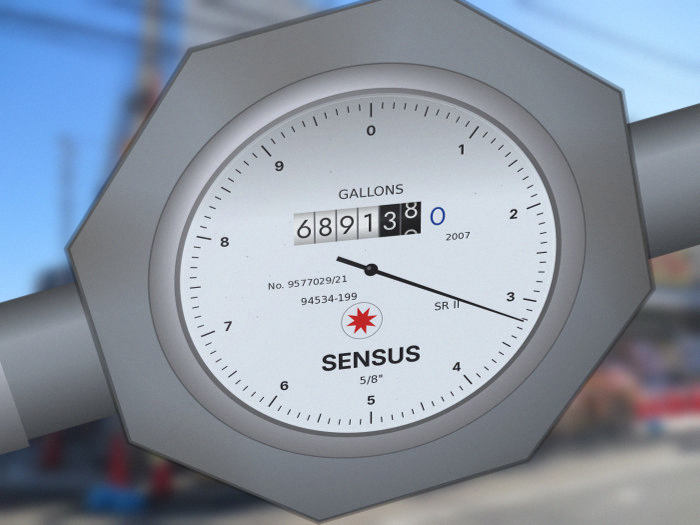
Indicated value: 6891383.2 gal
